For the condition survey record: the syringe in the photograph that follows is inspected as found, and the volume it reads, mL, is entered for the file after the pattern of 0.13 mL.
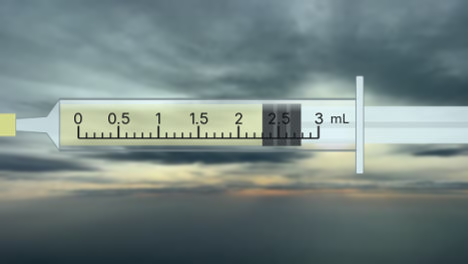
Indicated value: 2.3 mL
